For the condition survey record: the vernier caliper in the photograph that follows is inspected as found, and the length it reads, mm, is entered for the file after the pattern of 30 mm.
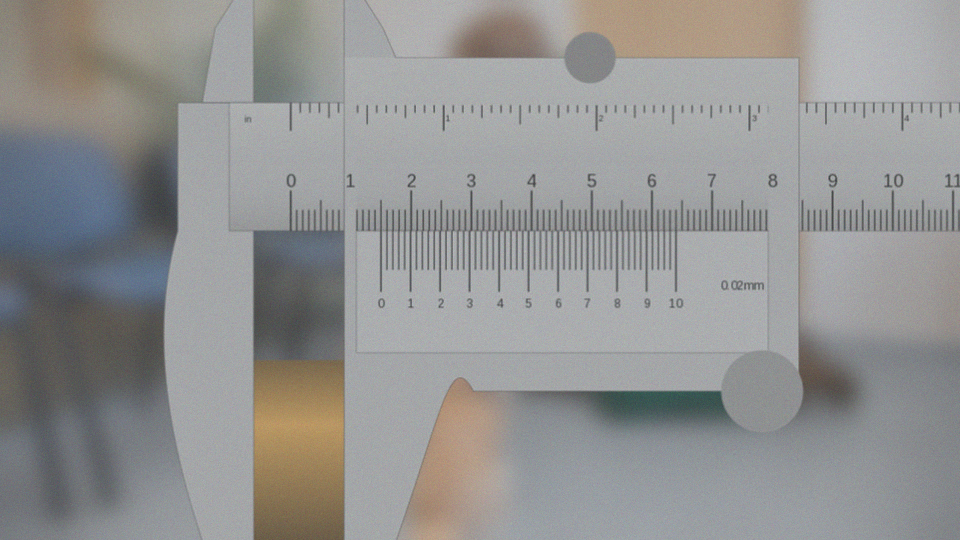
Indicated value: 15.0 mm
